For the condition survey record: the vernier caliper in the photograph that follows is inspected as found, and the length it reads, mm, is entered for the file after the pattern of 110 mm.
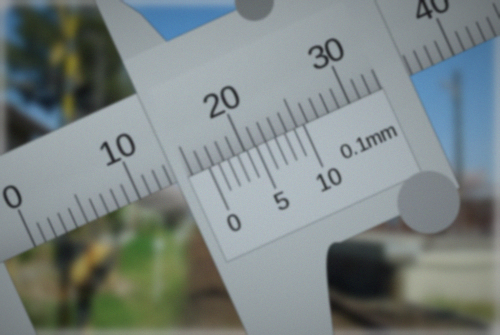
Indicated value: 16.6 mm
